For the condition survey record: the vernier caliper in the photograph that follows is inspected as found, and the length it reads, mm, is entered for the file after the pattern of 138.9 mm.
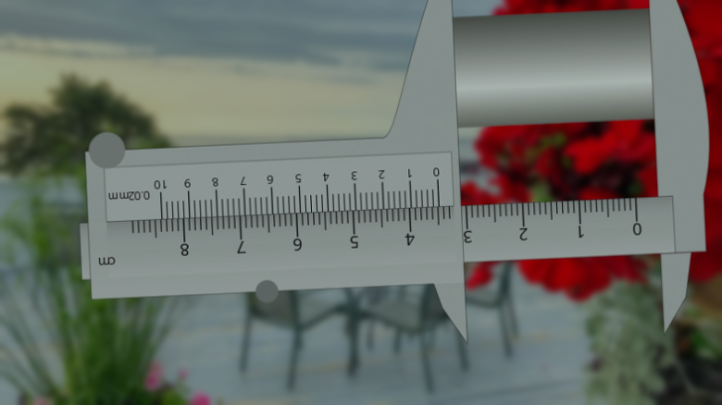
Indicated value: 34.8 mm
